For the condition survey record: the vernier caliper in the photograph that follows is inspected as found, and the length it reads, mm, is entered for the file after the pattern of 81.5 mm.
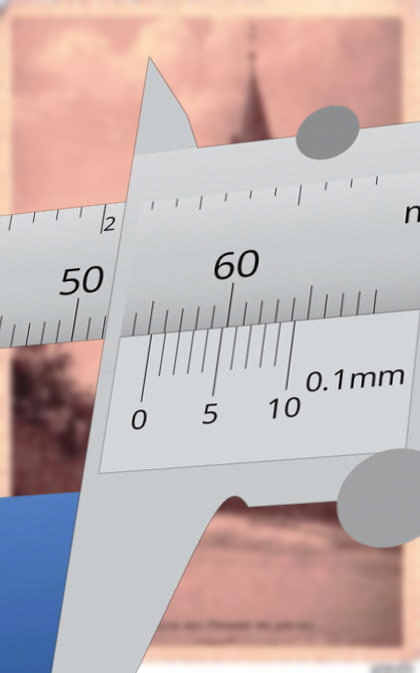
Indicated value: 55.2 mm
